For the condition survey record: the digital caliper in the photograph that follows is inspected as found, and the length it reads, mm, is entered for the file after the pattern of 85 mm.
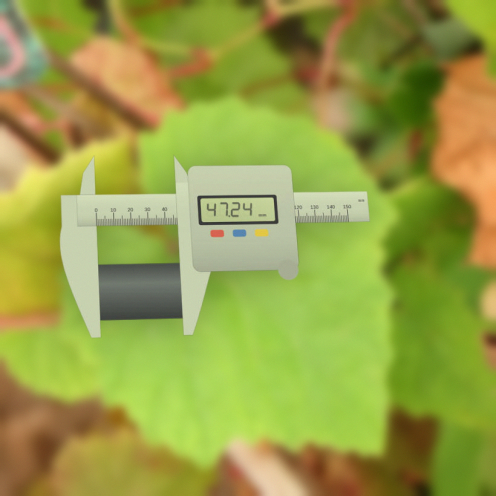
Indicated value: 47.24 mm
